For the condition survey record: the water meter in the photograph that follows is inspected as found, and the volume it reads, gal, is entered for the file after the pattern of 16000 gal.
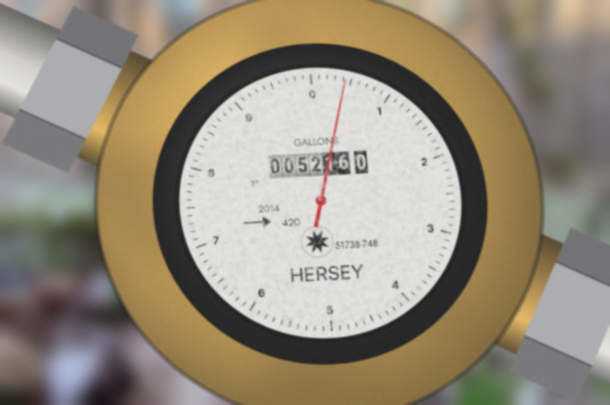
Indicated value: 52160.4 gal
